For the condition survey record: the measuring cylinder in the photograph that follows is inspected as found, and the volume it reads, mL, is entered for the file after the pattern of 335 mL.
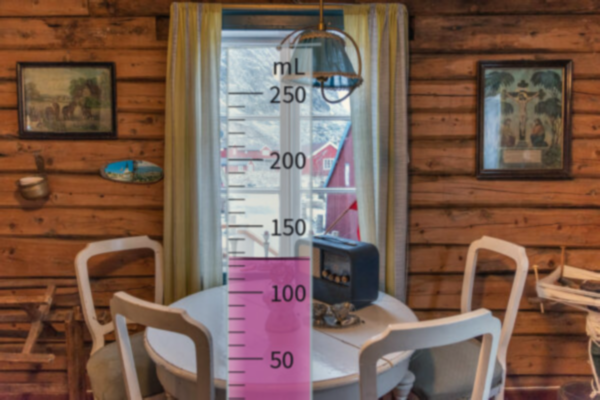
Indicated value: 125 mL
